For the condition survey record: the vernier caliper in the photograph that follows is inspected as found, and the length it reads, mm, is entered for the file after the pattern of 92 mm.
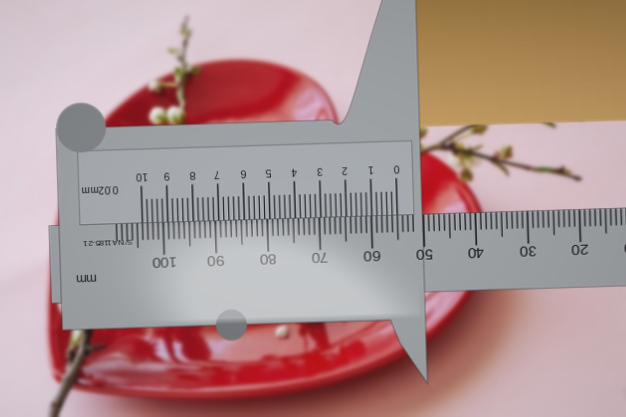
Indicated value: 55.0 mm
